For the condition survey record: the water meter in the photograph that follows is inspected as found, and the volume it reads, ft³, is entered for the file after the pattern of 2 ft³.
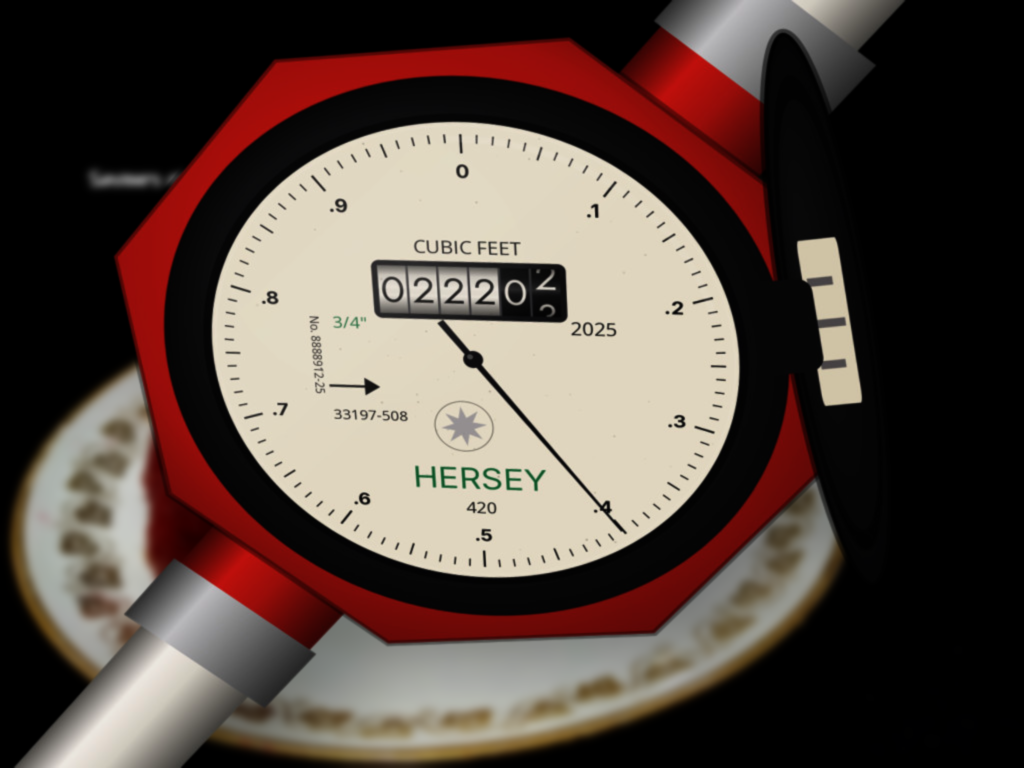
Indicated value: 22202.40 ft³
